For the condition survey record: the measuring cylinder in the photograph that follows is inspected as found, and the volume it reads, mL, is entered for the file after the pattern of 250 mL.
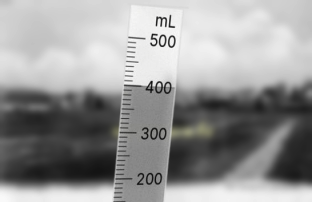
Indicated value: 400 mL
